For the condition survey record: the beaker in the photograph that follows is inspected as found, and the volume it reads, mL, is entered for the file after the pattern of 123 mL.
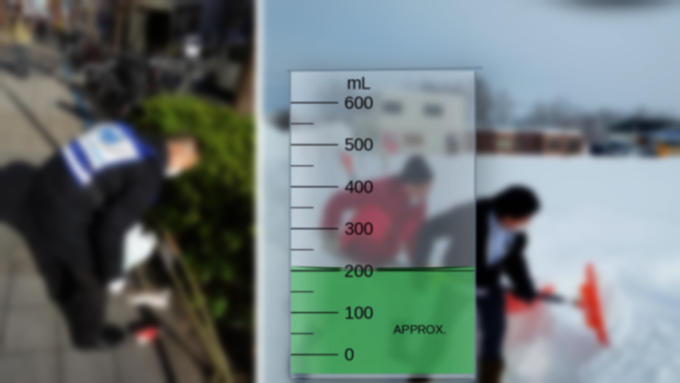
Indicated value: 200 mL
